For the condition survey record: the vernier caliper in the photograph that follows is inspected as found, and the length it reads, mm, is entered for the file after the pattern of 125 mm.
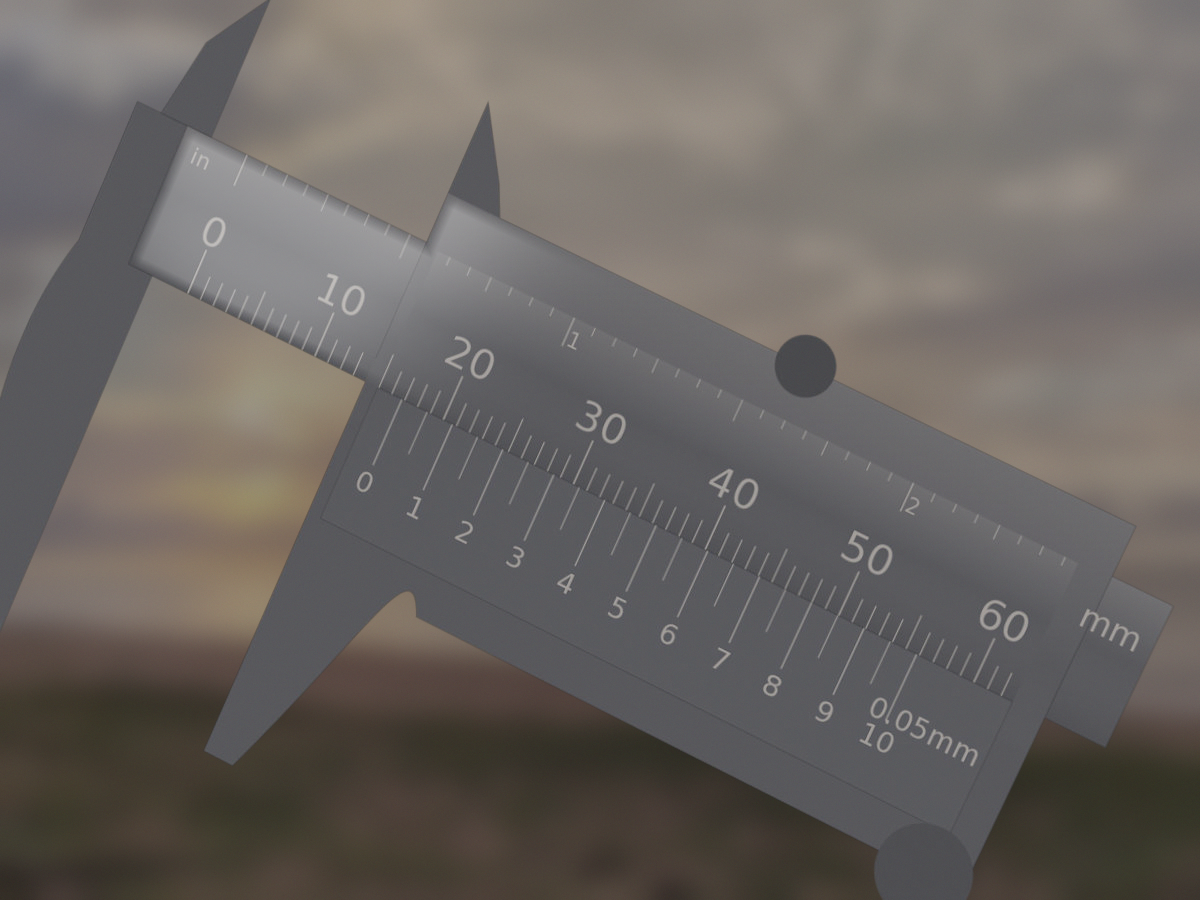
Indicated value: 16.8 mm
